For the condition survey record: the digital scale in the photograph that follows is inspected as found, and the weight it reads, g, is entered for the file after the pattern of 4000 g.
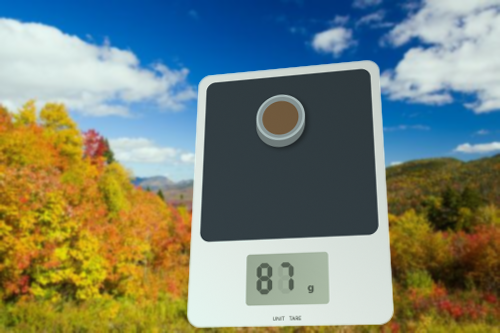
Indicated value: 87 g
